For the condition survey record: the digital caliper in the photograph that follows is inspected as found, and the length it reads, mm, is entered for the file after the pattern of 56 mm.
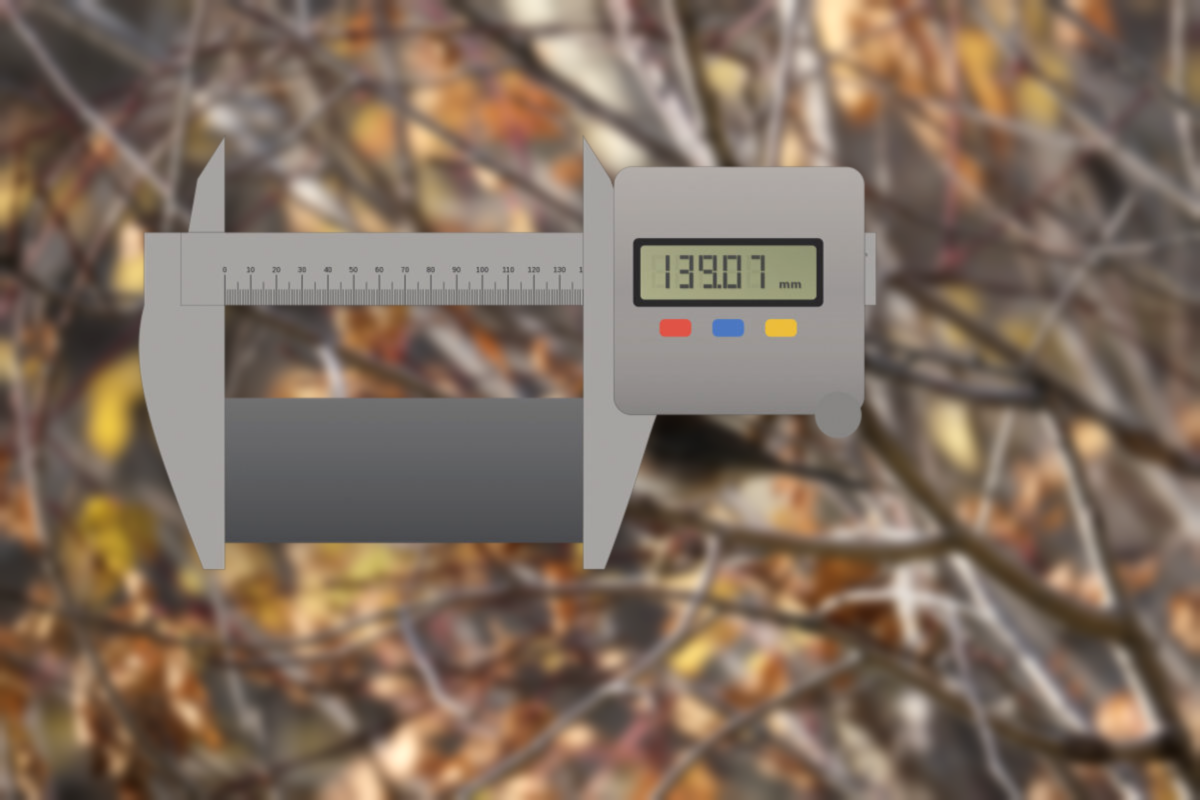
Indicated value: 139.07 mm
